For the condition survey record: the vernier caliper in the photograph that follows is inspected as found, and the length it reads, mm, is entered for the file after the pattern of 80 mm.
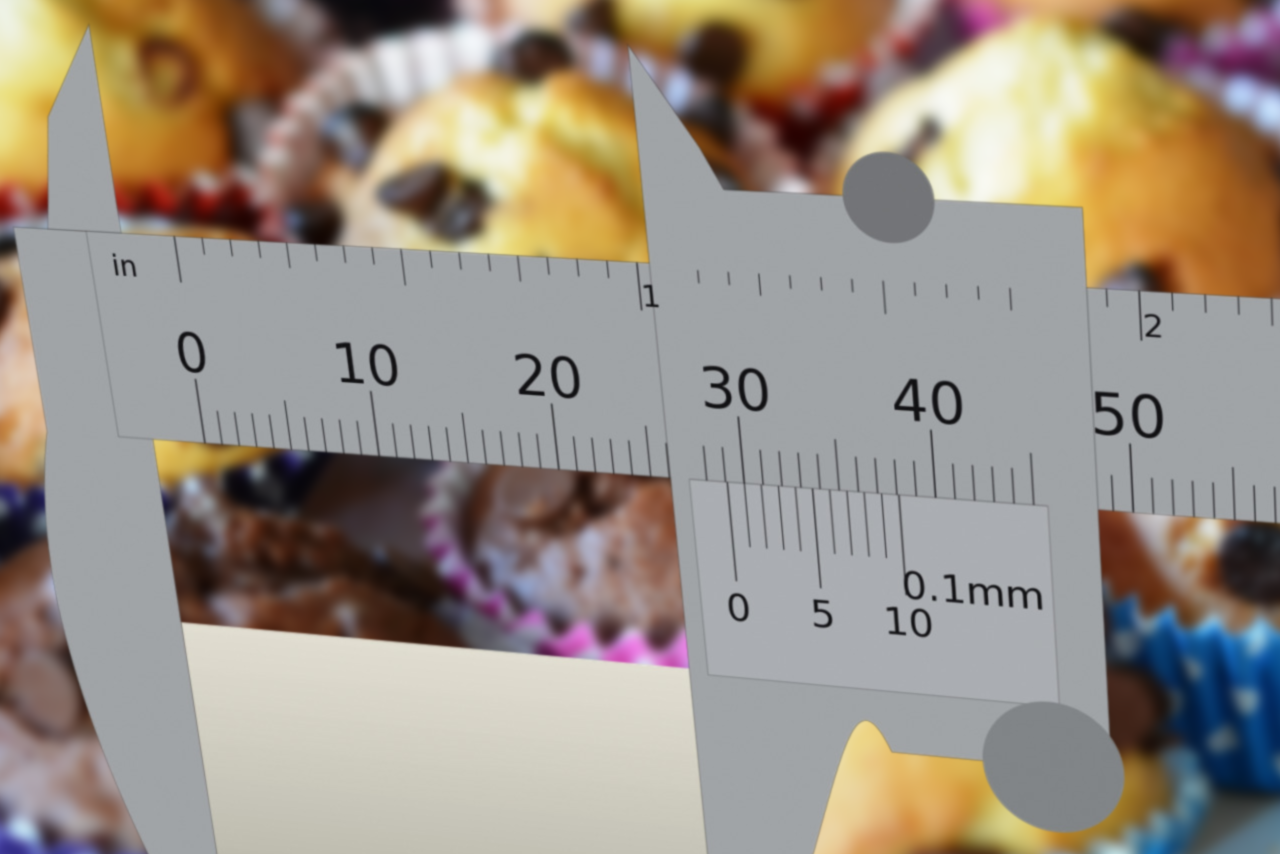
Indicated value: 29.1 mm
